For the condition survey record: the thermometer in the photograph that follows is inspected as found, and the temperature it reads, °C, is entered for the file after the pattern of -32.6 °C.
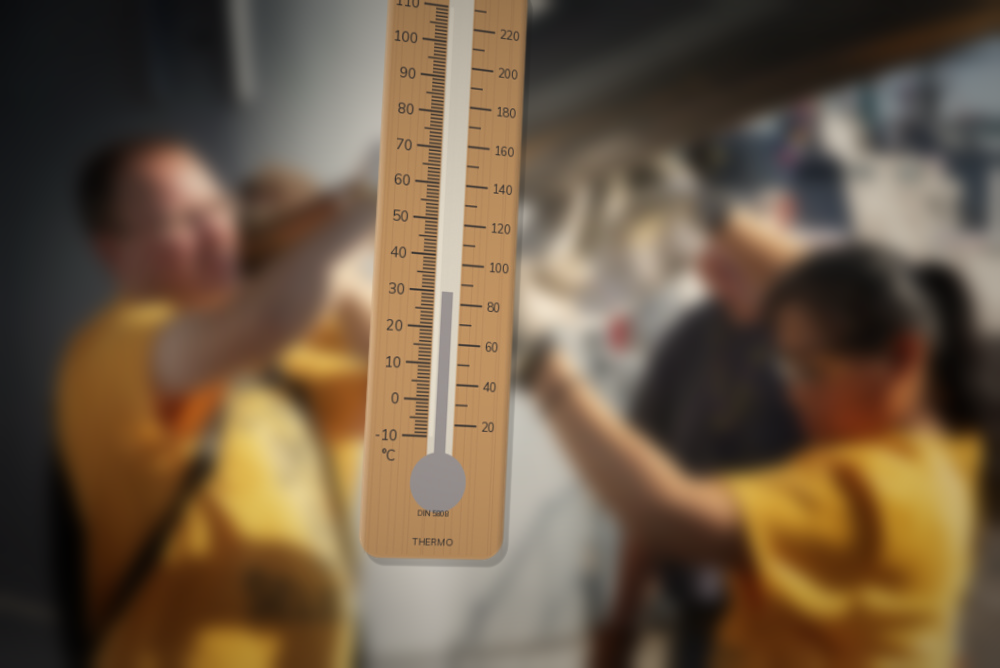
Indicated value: 30 °C
